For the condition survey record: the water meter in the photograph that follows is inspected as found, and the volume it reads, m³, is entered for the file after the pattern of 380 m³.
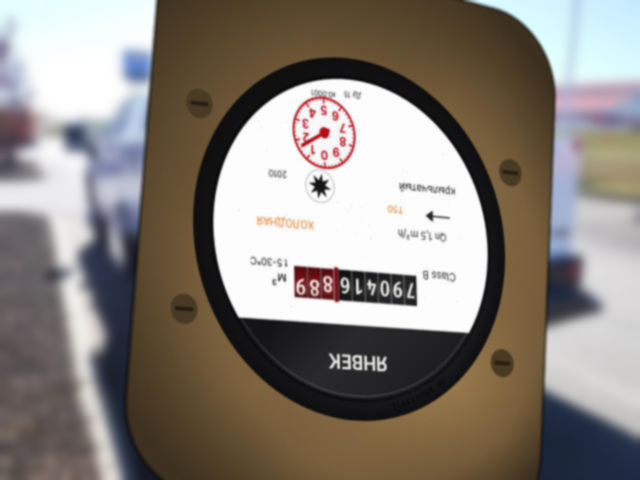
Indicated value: 790416.8891 m³
